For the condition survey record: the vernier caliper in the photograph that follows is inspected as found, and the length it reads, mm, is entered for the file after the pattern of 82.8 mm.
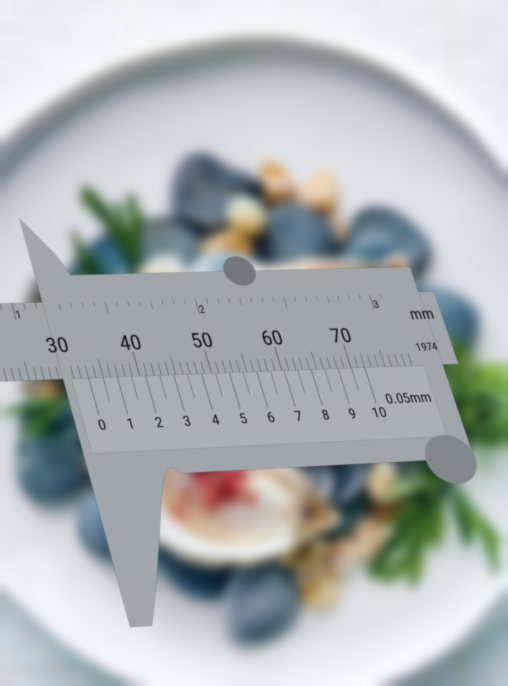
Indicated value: 33.0 mm
